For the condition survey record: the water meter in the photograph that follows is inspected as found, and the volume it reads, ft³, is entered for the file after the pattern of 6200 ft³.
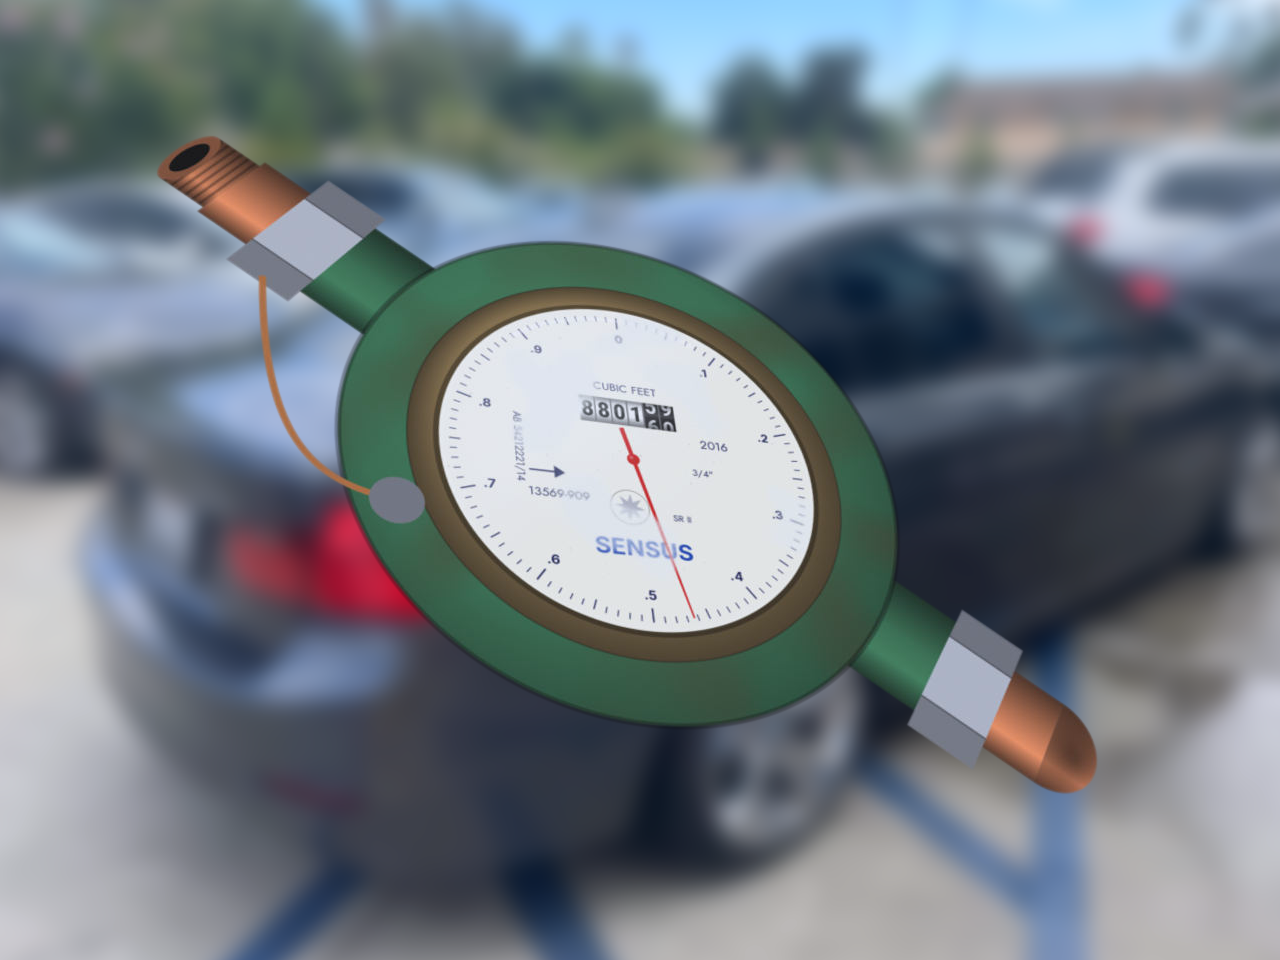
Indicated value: 880159.46 ft³
